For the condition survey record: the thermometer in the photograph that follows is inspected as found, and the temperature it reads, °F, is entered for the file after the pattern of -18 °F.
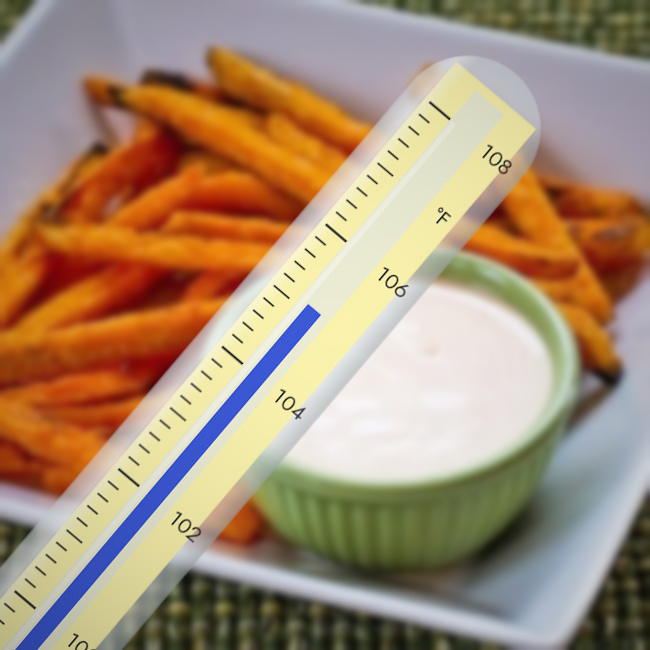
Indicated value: 105.1 °F
